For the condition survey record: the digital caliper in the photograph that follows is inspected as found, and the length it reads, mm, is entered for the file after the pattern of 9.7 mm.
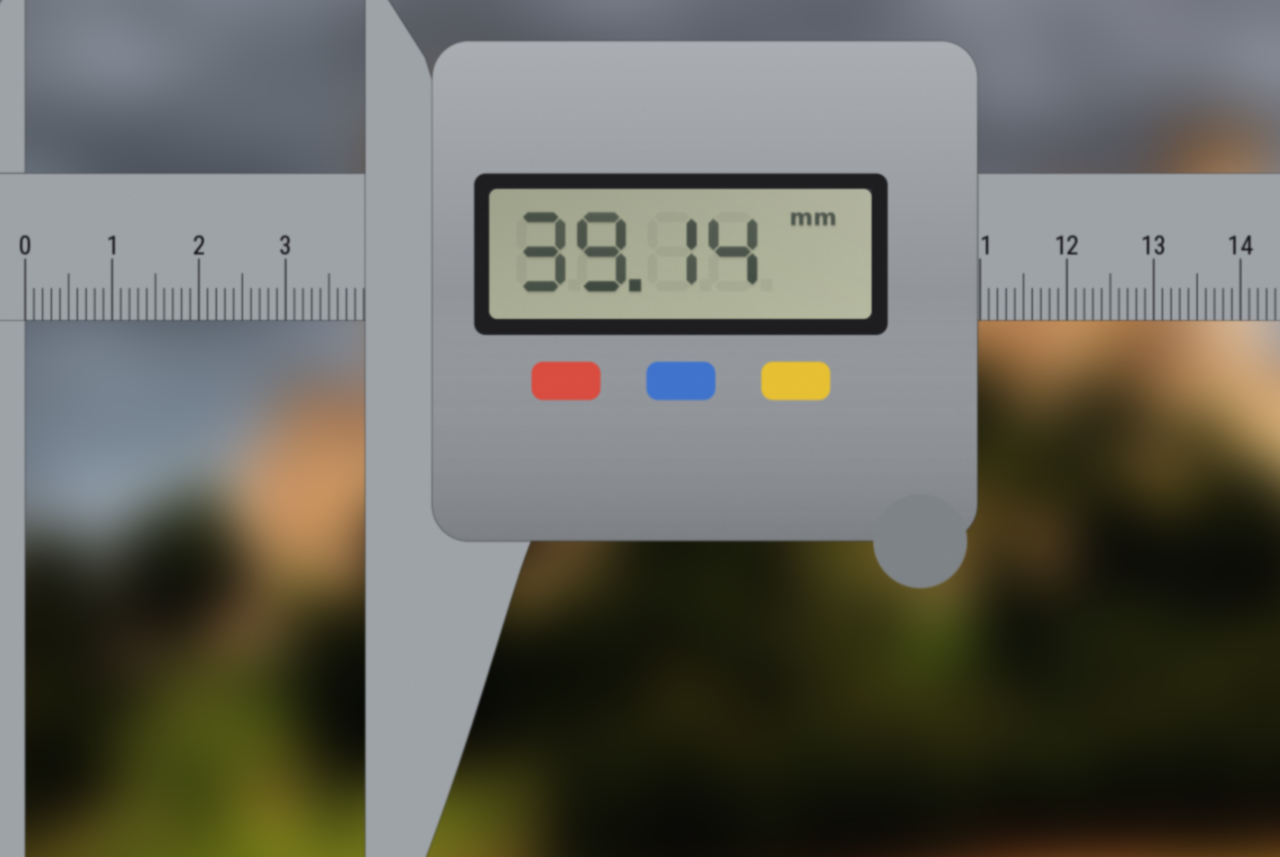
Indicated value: 39.14 mm
